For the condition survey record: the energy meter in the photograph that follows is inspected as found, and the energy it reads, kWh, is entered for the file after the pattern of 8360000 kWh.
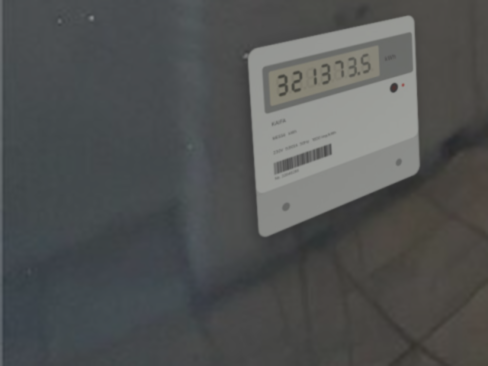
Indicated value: 321373.5 kWh
